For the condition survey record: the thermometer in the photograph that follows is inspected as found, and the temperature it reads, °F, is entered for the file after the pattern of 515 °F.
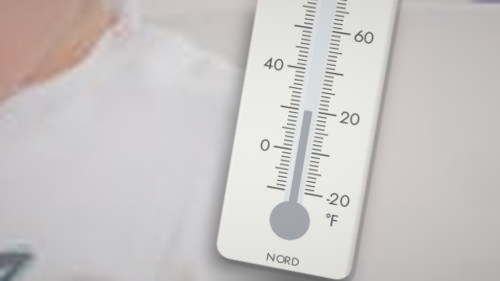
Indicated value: 20 °F
